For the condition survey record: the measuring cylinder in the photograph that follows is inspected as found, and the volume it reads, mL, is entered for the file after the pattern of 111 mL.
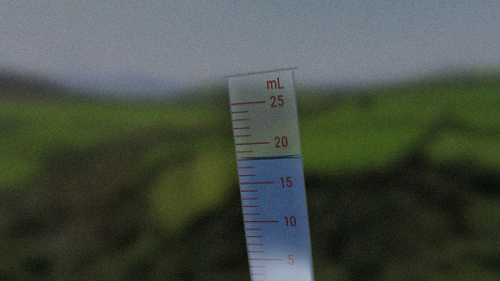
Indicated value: 18 mL
